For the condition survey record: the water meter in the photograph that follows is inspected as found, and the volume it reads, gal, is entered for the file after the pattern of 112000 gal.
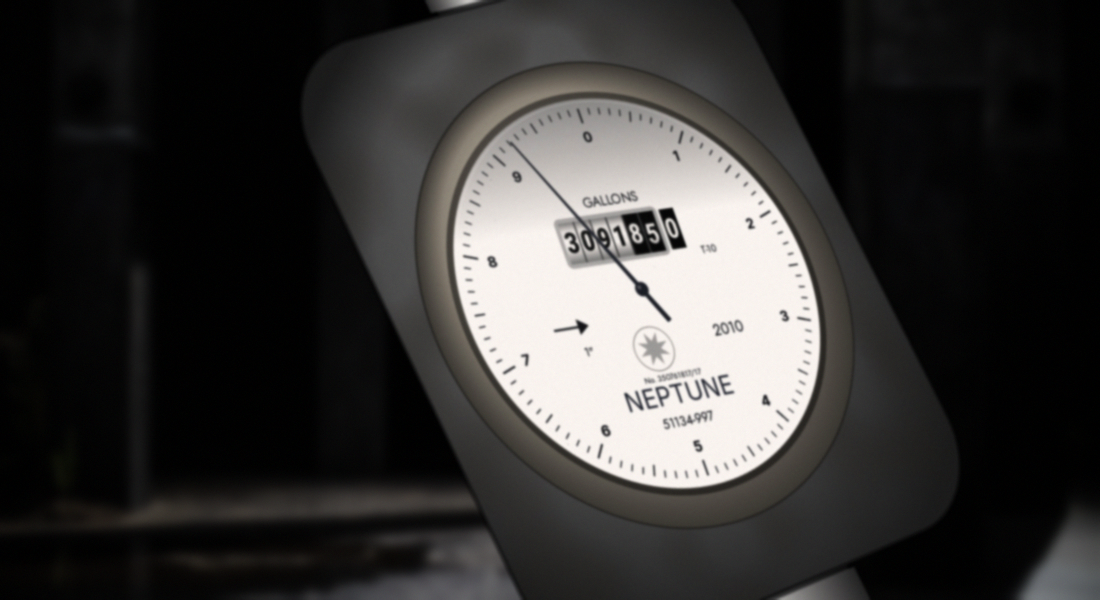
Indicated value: 3091849.2 gal
